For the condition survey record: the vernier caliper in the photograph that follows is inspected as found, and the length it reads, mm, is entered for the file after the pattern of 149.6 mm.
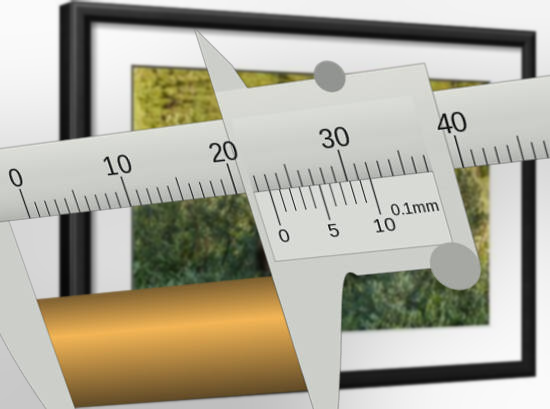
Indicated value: 23.0 mm
